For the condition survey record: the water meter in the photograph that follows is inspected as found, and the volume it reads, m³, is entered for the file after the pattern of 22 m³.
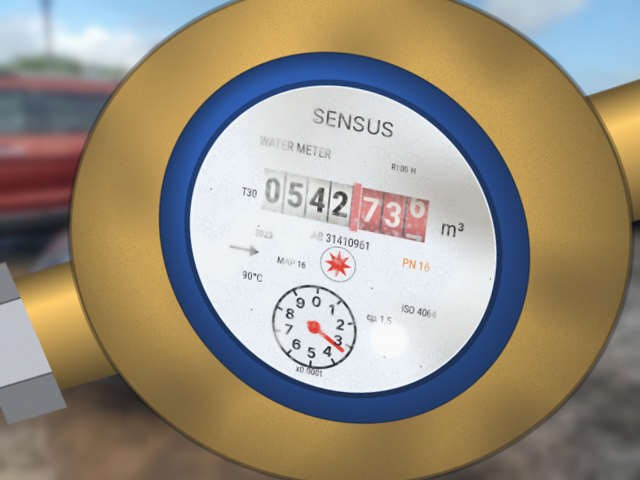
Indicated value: 542.7363 m³
